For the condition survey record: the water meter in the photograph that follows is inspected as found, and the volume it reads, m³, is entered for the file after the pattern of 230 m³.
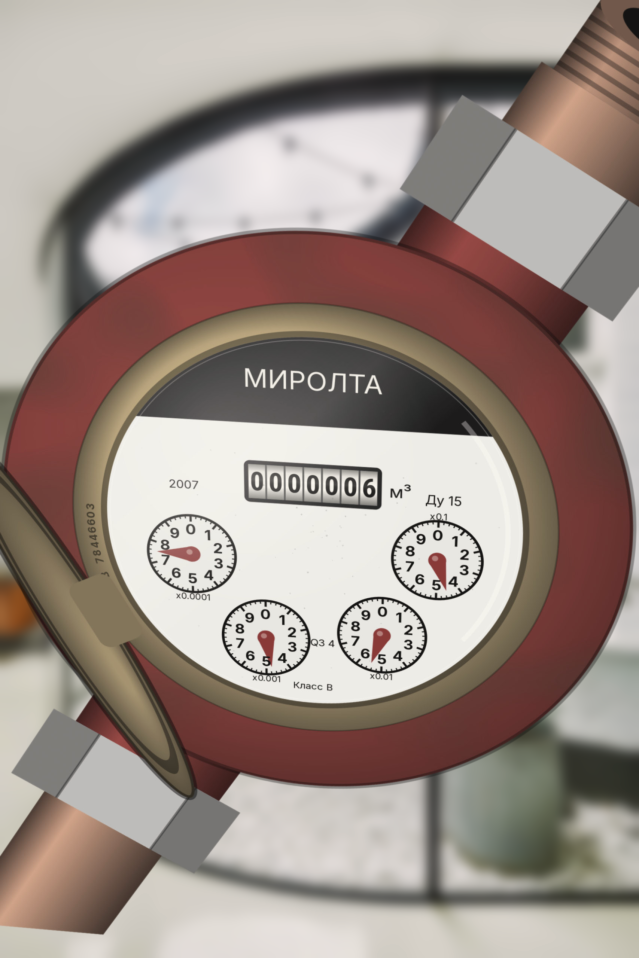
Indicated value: 6.4547 m³
